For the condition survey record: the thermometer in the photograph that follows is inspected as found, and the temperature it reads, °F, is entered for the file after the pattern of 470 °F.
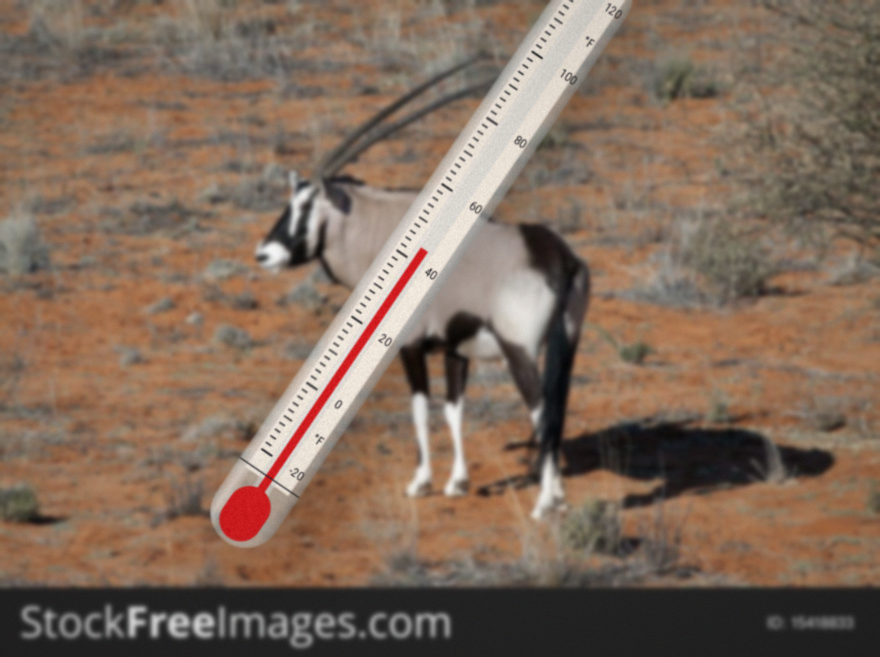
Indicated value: 44 °F
